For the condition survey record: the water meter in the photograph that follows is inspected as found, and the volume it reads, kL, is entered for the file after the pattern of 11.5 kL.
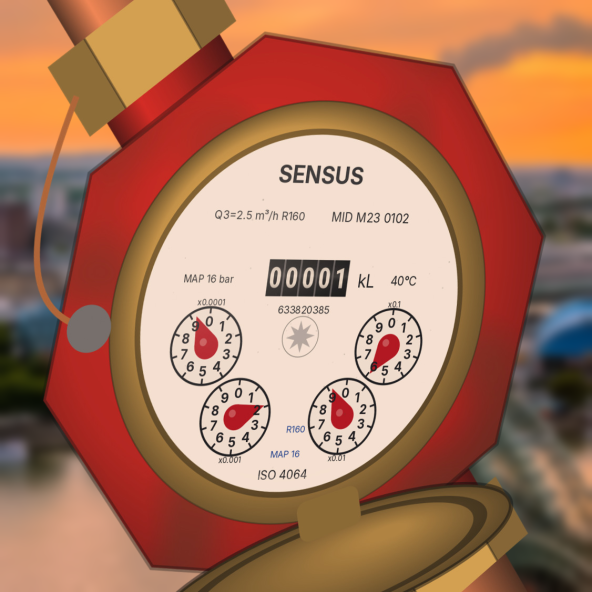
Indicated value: 1.5919 kL
